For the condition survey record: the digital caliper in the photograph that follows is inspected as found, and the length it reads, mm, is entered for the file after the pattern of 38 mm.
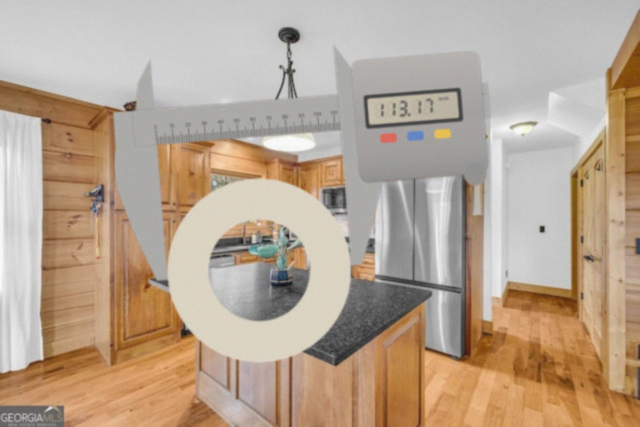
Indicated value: 113.17 mm
